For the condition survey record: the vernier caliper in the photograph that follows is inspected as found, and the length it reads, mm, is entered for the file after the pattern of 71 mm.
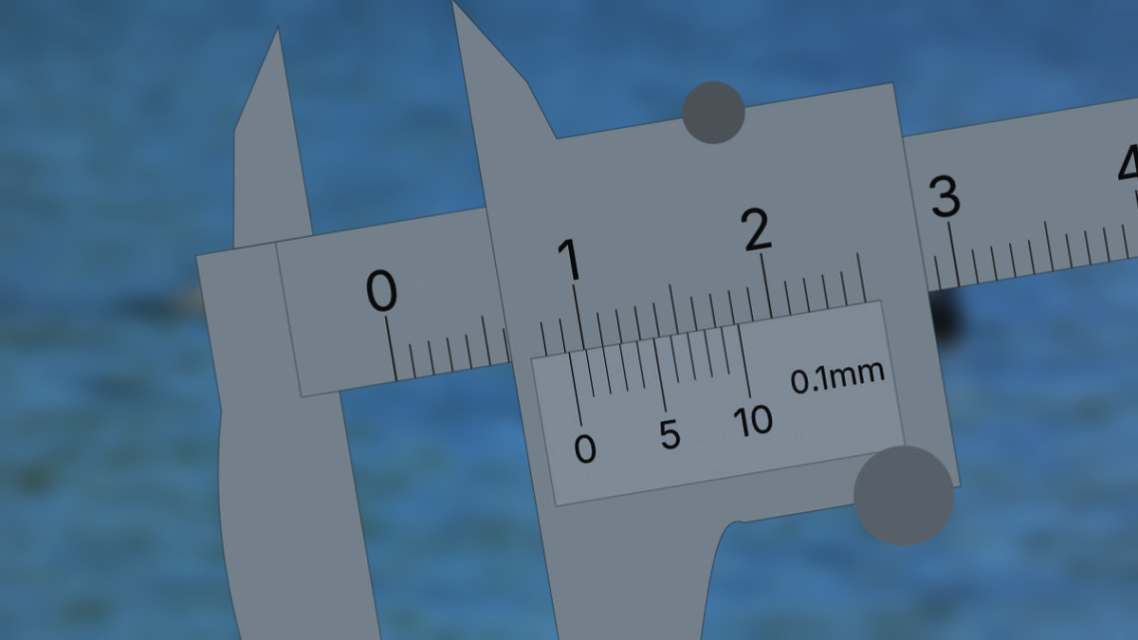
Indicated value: 9.2 mm
